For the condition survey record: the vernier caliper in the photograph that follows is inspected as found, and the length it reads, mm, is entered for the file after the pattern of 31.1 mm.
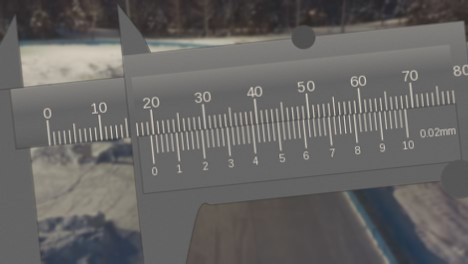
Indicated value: 19.5 mm
